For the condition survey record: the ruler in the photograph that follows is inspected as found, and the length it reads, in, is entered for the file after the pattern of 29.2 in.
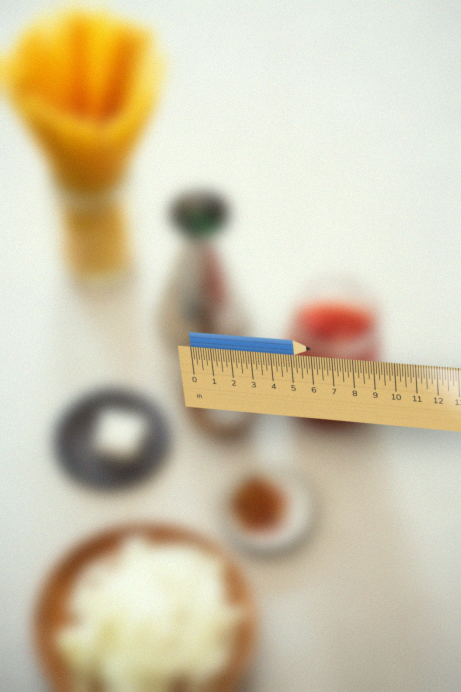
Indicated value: 6 in
